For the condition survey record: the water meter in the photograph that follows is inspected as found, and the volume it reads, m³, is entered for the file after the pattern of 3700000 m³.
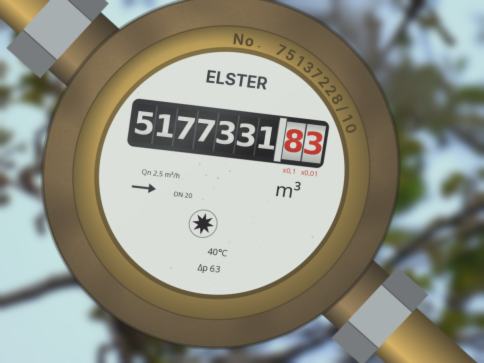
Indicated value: 5177331.83 m³
